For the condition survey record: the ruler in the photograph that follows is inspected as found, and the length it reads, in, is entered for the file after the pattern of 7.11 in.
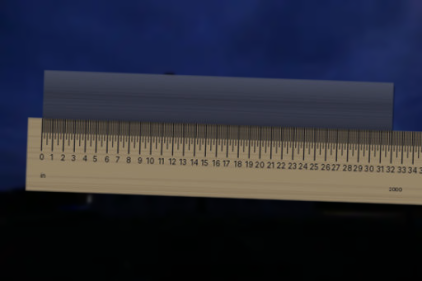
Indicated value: 32 in
